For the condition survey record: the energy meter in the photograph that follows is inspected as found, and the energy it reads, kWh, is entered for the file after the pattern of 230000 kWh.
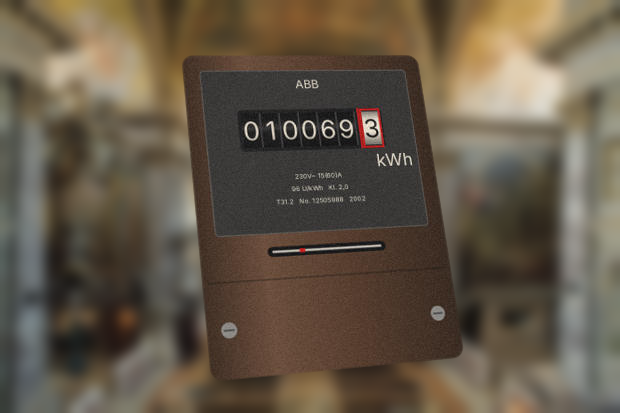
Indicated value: 10069.3 kWh
